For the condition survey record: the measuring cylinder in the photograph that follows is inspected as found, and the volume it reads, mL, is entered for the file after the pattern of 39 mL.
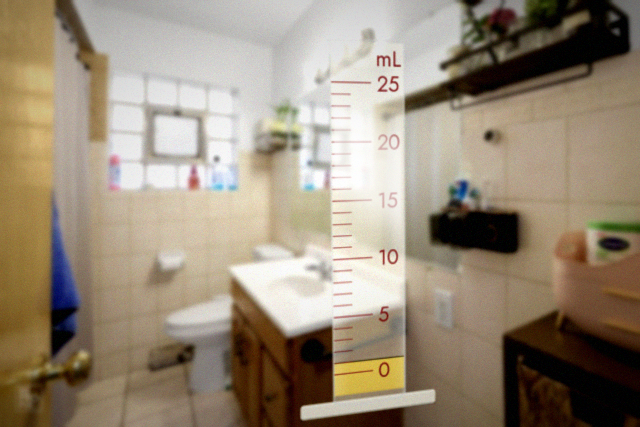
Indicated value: 1 mL
